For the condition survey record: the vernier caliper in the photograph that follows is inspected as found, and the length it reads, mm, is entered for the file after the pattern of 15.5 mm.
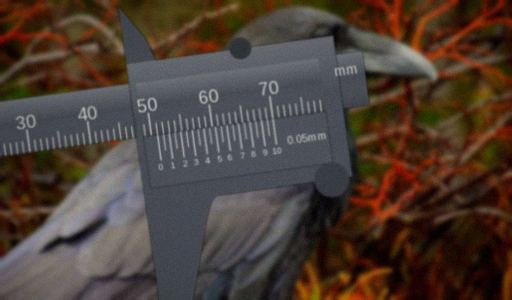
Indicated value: 51.0 mm
